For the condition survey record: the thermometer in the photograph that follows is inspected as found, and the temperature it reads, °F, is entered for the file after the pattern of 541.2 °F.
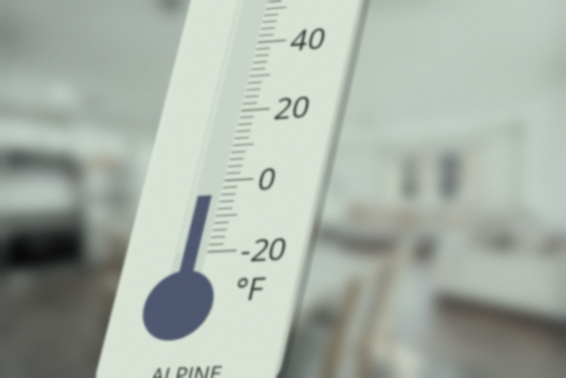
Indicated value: -4 °F
